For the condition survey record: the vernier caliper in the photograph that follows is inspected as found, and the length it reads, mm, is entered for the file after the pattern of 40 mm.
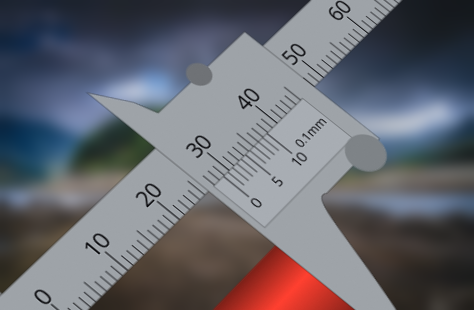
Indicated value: 28.8 mm
